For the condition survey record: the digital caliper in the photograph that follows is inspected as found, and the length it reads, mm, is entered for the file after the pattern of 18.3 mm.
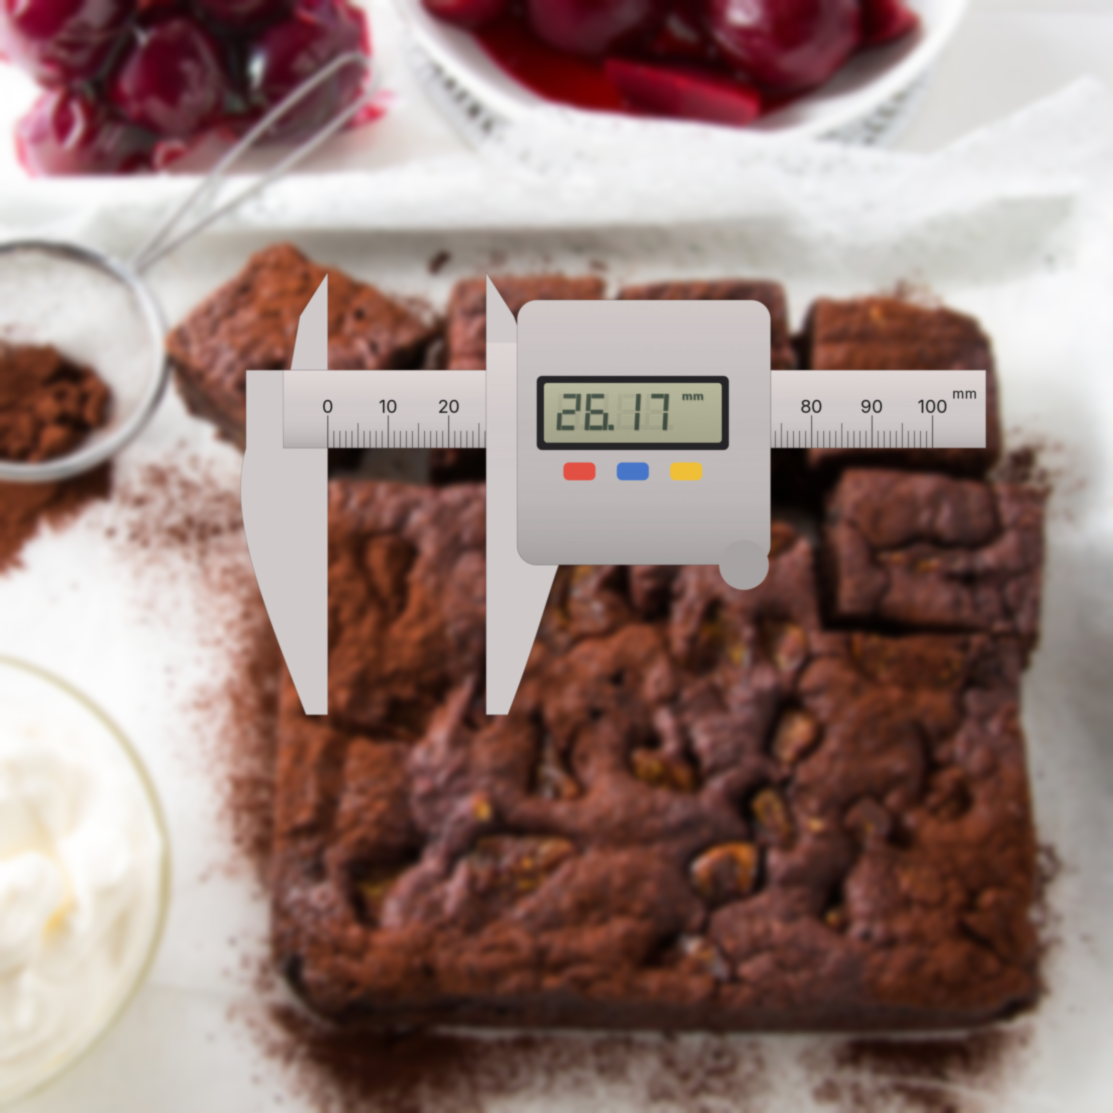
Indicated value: 26.17 mm
